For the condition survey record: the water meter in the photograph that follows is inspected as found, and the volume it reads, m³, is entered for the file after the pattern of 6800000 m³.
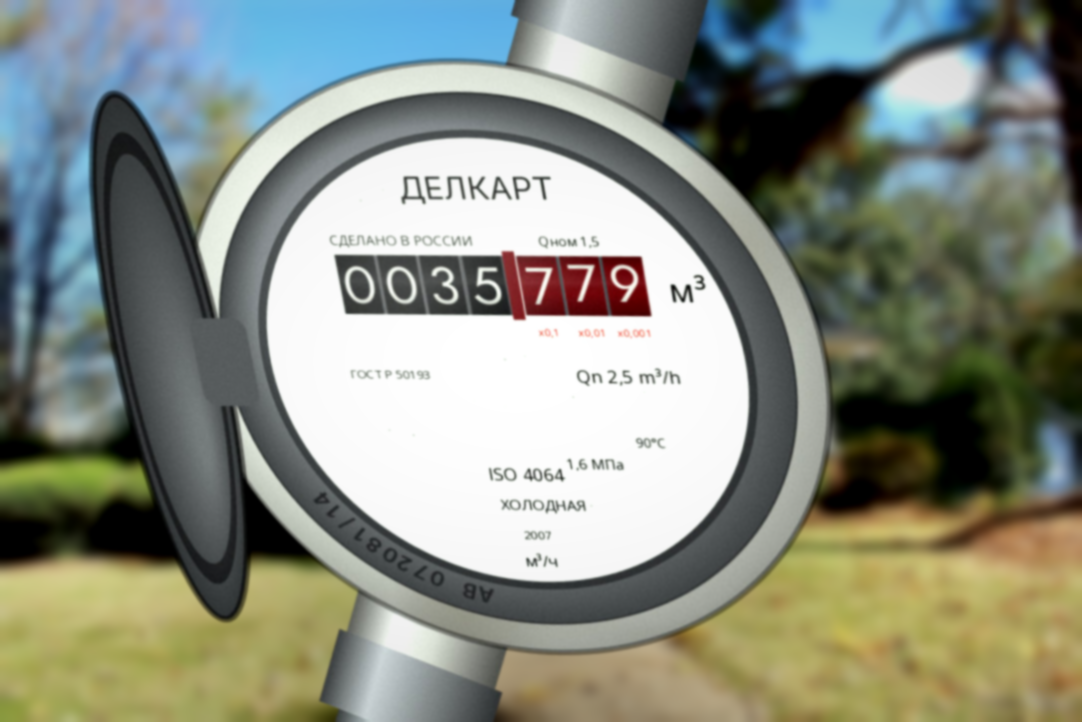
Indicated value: 35.779 m³
